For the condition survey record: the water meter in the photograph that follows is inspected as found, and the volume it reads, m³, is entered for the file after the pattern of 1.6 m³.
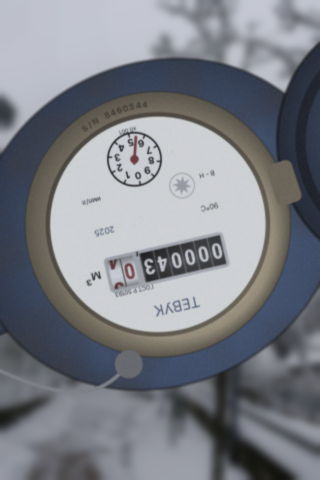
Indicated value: 43.035 m³
